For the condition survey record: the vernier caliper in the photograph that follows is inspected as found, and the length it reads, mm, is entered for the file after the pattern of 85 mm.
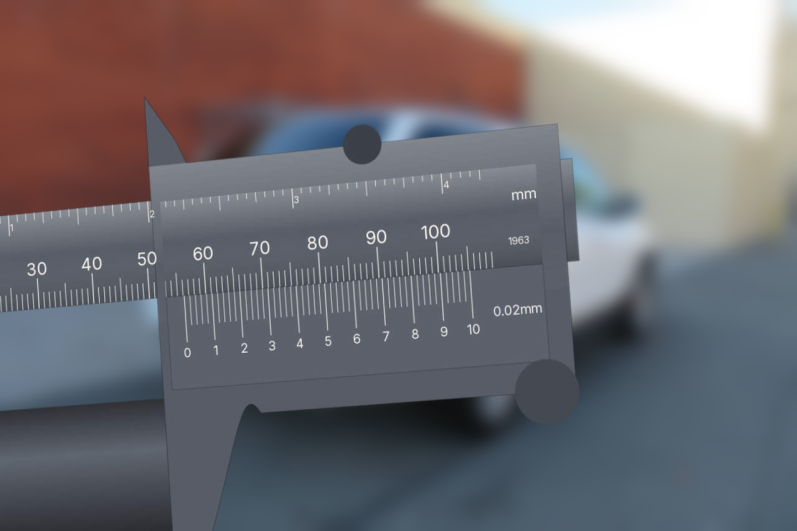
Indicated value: 56.2 mm
